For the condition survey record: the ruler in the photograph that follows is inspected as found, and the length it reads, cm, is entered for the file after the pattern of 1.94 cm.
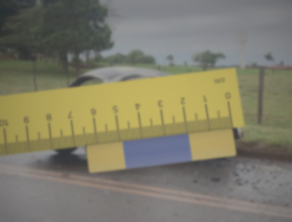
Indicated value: 6.5 cm
